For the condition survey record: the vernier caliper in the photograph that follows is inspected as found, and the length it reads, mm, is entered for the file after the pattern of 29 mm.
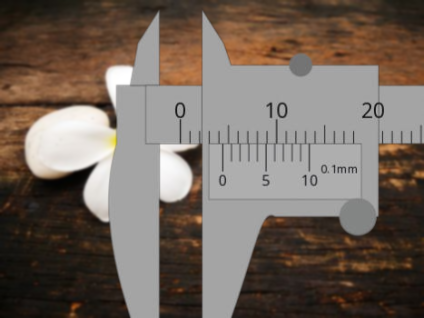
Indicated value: 4.4 mm
